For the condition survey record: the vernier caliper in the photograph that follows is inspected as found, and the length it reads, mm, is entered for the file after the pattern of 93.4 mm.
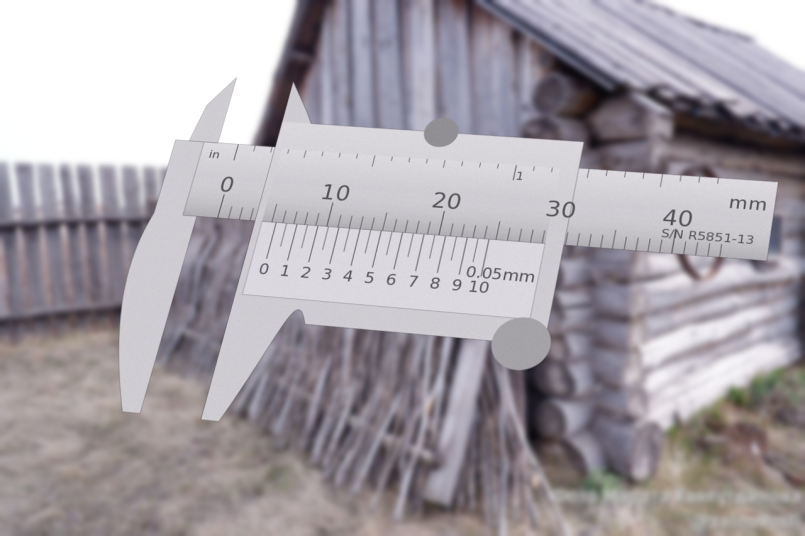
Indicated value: 5.4 mm
